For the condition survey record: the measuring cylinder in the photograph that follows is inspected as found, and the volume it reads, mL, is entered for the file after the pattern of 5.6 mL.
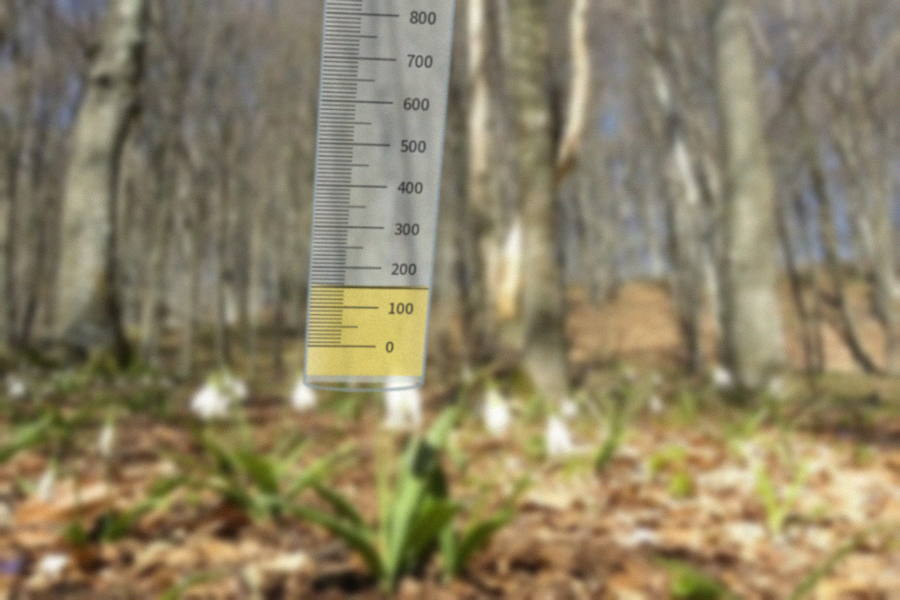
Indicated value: 150 mL
